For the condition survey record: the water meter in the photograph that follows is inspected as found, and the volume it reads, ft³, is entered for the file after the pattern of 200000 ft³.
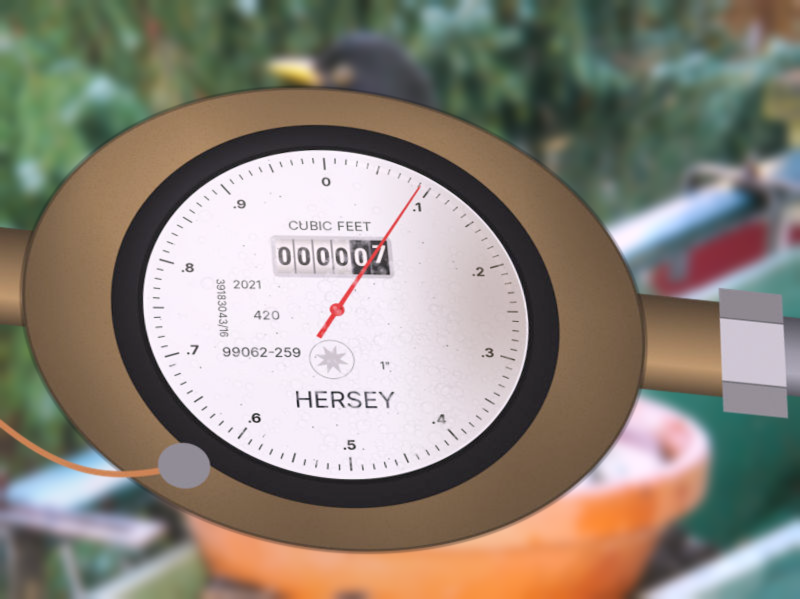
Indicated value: 7.09 ft³
